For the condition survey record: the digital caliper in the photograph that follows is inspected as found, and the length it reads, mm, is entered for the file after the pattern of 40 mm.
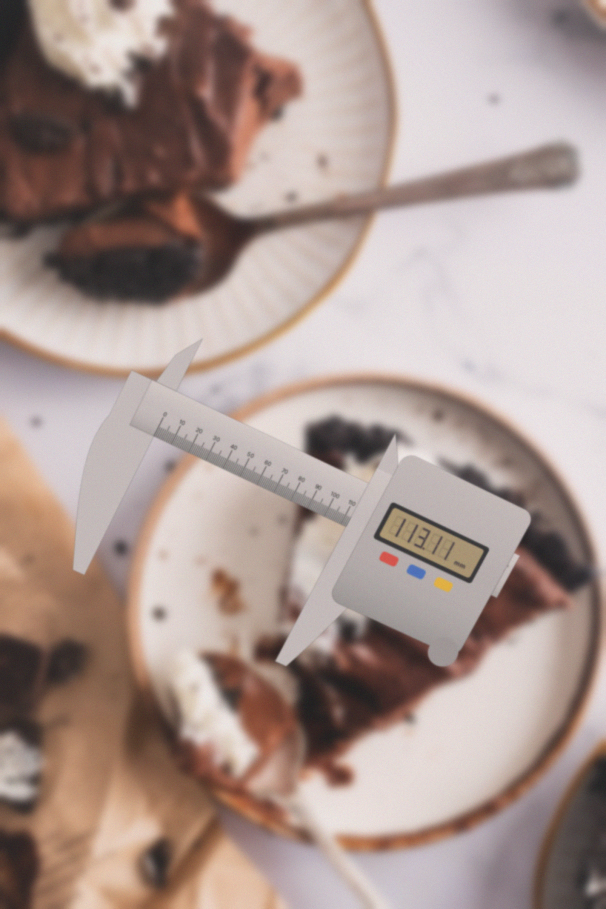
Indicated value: 113.11 mm
